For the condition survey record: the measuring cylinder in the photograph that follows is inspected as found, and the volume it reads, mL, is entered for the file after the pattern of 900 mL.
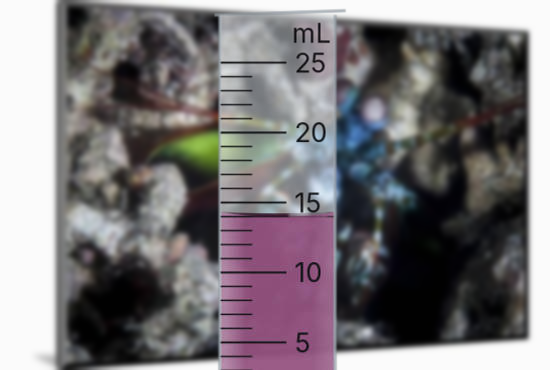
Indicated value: 14 mL
